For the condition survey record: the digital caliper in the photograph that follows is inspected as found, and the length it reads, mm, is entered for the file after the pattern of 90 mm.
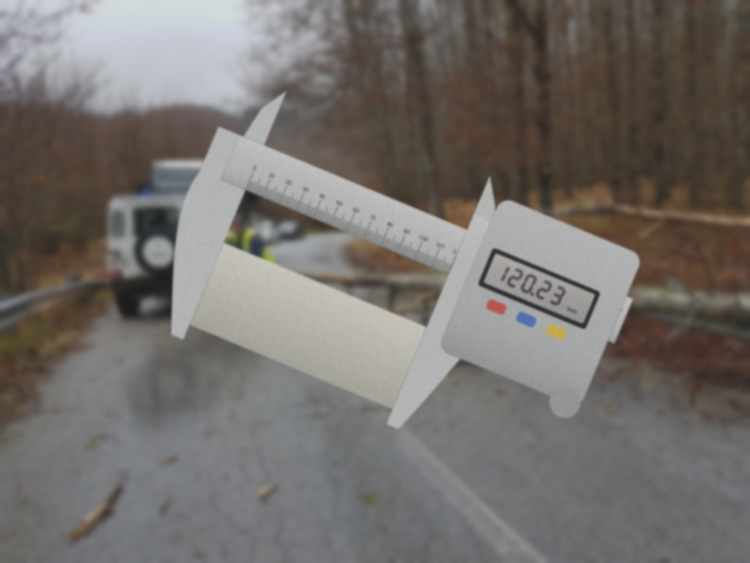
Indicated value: 120.23 mm
